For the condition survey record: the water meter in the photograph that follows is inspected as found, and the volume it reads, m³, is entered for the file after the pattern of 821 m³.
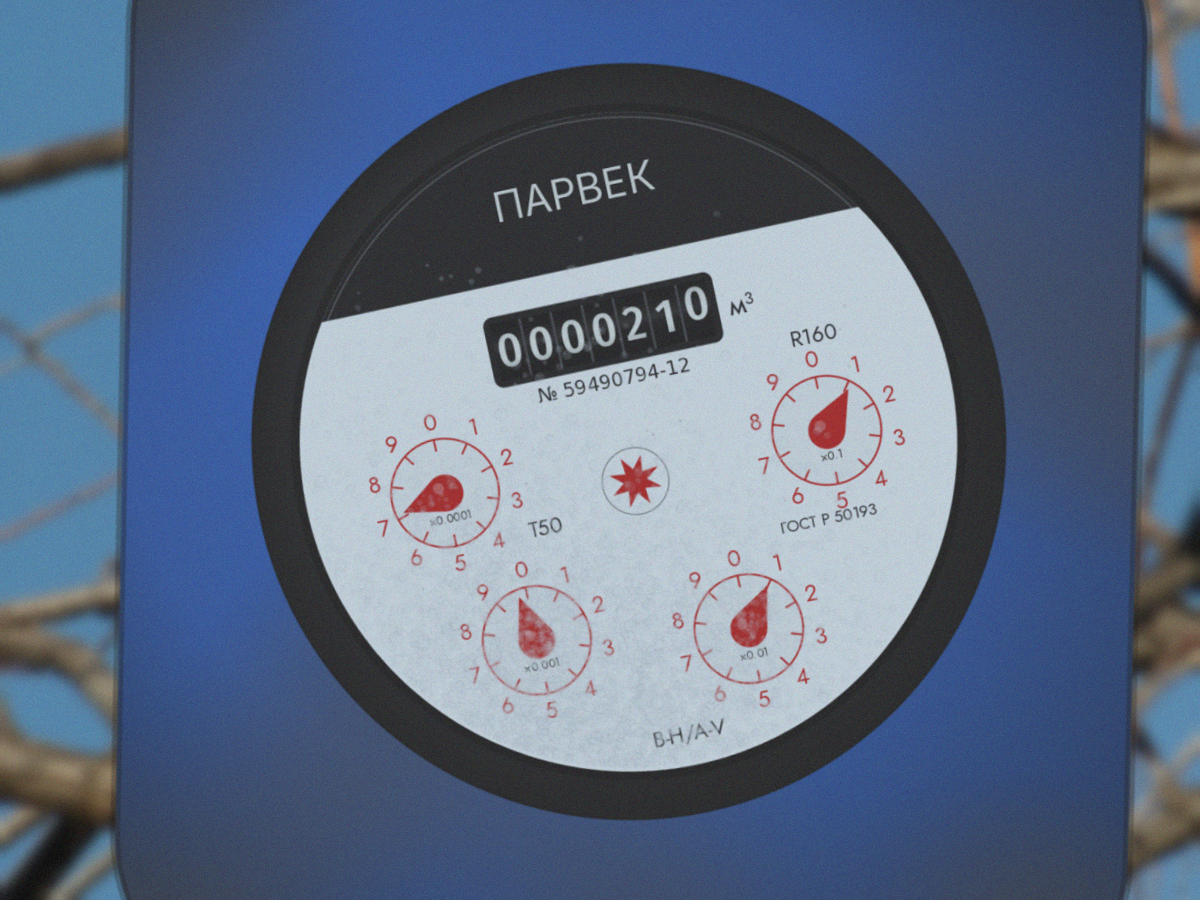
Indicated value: 210.1097 m³
